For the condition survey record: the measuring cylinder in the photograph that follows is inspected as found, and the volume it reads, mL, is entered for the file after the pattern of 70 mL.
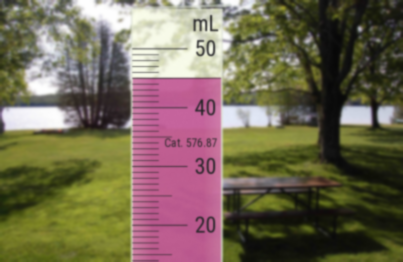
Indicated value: 45 mL
